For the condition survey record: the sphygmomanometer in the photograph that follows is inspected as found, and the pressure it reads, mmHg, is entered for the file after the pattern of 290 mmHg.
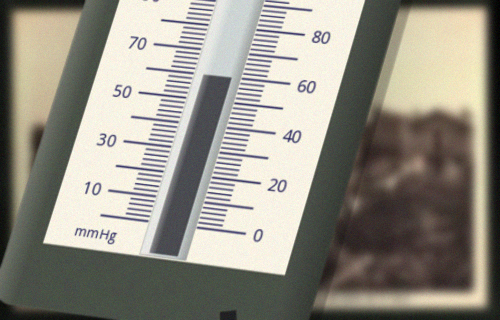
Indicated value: 60 mmHg
